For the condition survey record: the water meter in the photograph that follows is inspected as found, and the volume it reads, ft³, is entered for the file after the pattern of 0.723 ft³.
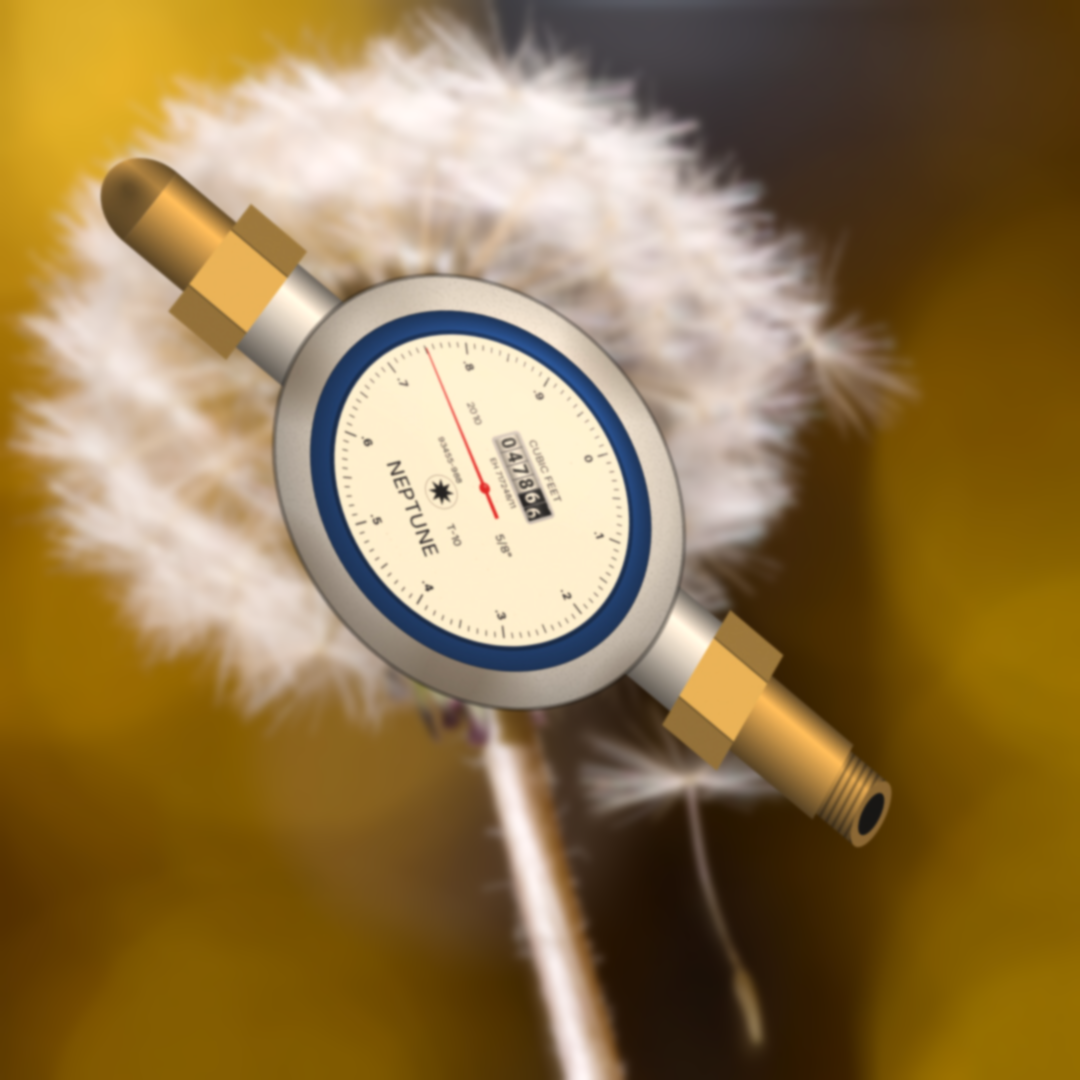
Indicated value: 47865.75 ft³
